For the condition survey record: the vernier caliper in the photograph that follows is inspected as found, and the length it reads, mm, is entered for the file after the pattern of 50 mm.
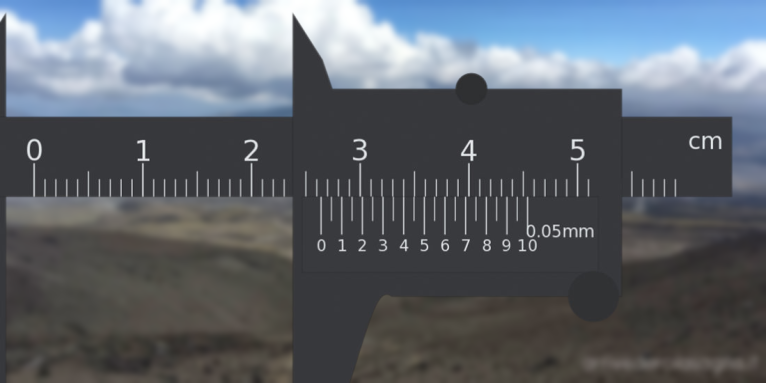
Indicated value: 26.4 mm
